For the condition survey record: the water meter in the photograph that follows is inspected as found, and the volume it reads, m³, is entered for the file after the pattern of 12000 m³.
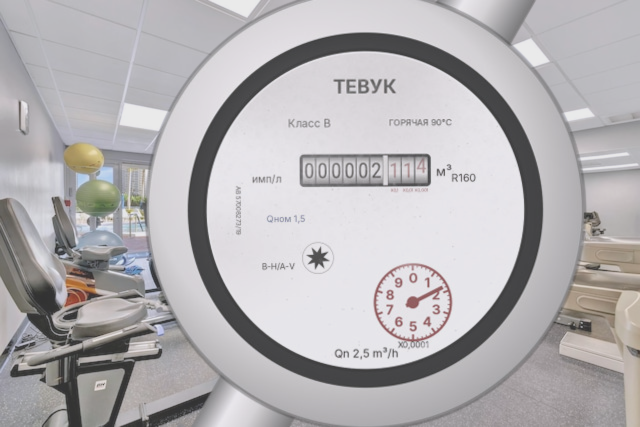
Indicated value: 2.1141 m³
